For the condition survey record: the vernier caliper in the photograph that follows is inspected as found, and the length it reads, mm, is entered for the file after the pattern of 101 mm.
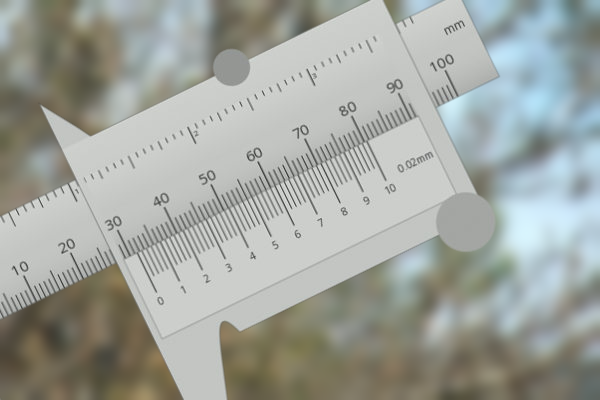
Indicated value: 31.5 mm
